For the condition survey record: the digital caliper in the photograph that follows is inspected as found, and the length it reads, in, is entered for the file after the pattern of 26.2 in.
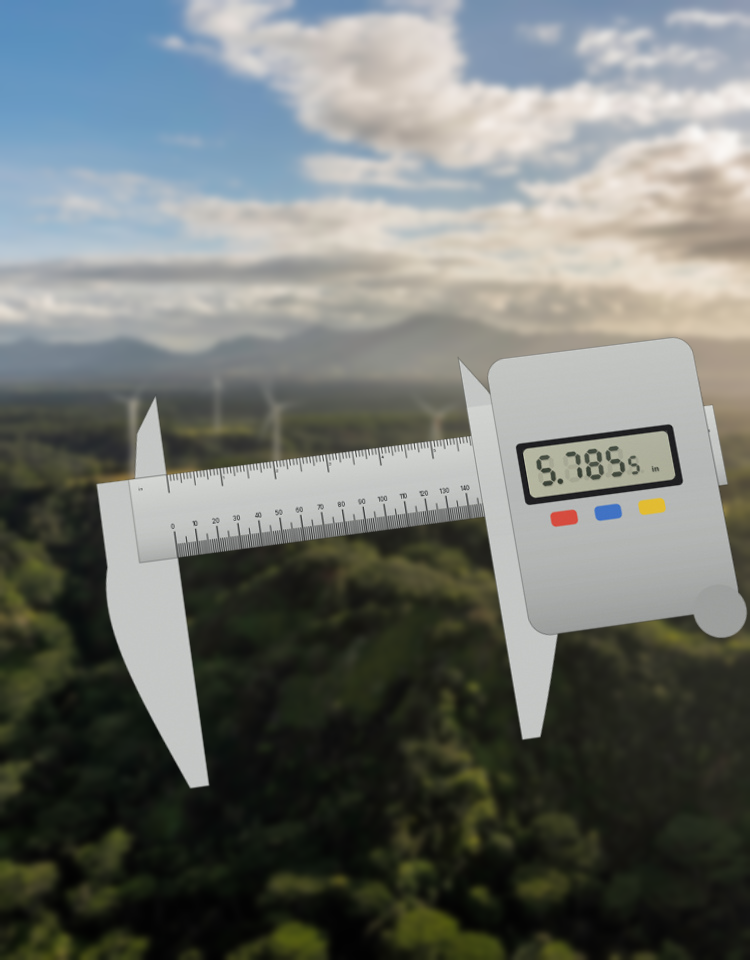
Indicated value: 5.7855 in
